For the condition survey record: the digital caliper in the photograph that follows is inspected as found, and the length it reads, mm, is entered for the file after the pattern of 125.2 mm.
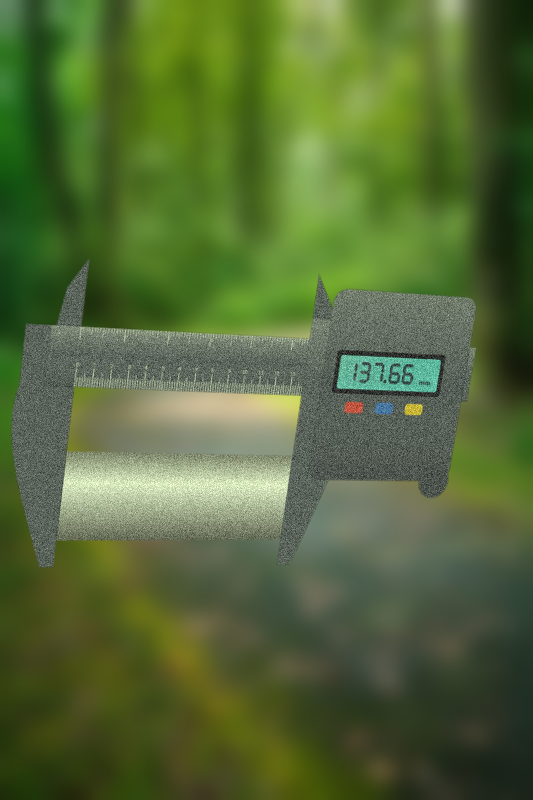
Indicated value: 137.66 mm
